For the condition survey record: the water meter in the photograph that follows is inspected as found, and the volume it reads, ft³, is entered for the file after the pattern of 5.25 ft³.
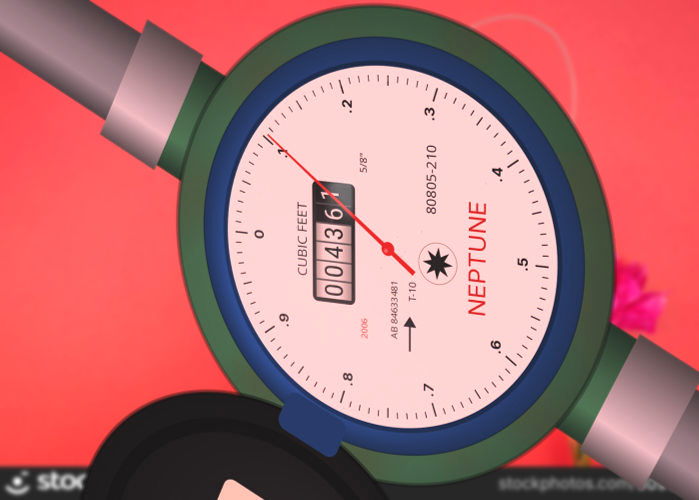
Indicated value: 4361.10 ft³
